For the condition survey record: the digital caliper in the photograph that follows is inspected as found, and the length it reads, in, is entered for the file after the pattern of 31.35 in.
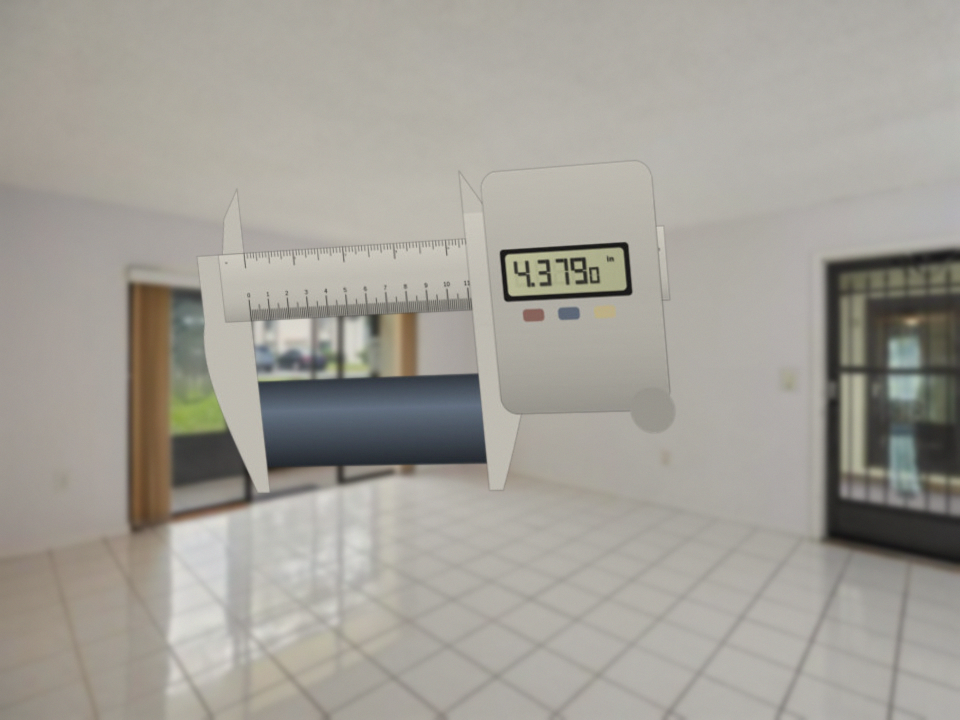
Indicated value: 4.3790 in
